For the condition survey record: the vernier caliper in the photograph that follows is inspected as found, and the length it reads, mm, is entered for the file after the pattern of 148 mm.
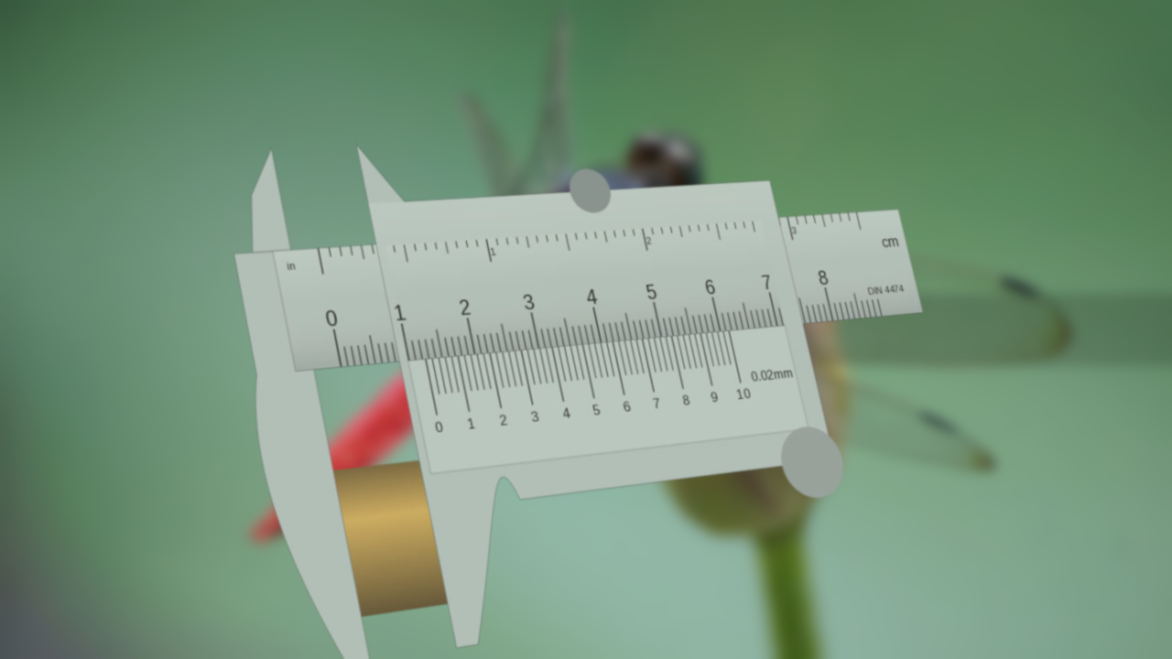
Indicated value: 12.5 mm
